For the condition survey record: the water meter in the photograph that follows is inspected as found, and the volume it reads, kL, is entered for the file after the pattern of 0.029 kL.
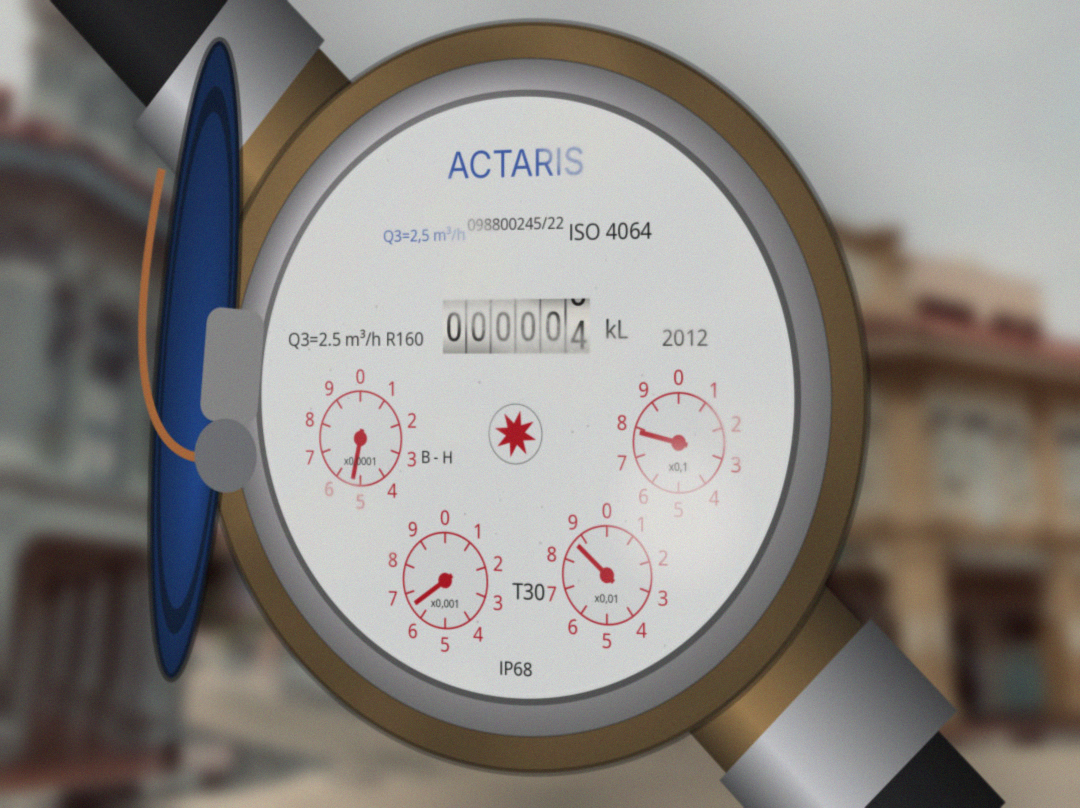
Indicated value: 3.7865 kL
